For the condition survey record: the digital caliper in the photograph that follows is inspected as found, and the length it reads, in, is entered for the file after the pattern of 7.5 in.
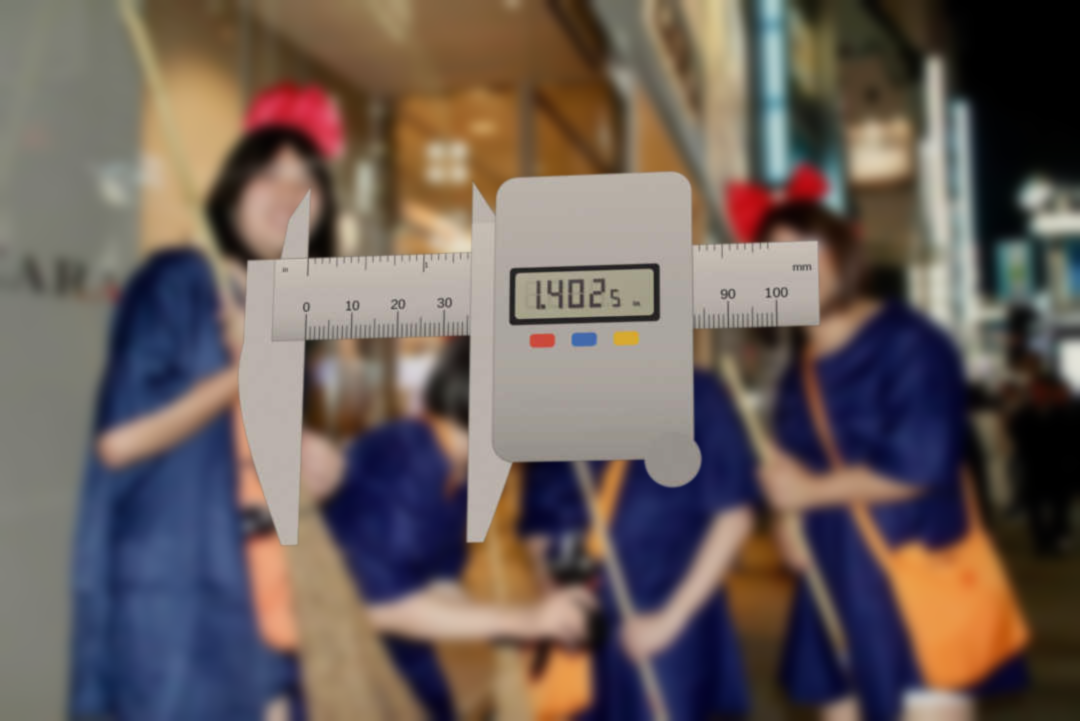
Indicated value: 1.4025 in
